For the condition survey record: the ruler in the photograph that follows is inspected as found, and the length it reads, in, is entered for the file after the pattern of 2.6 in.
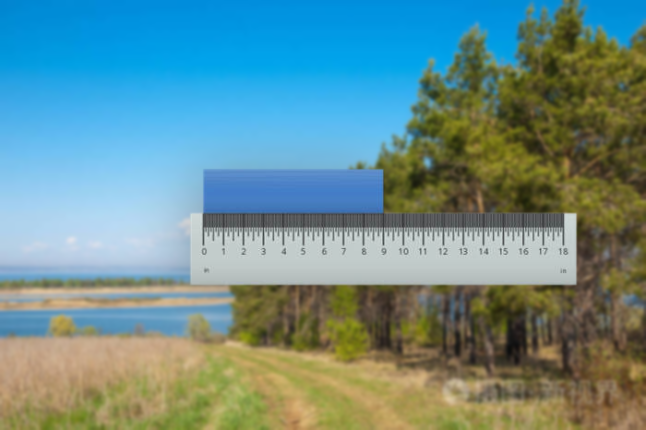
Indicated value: 9 in
